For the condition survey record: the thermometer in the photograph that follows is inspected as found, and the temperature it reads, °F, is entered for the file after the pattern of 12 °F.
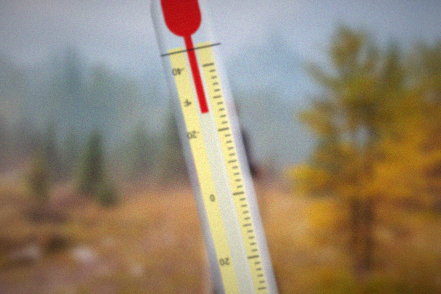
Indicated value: -26 °F
